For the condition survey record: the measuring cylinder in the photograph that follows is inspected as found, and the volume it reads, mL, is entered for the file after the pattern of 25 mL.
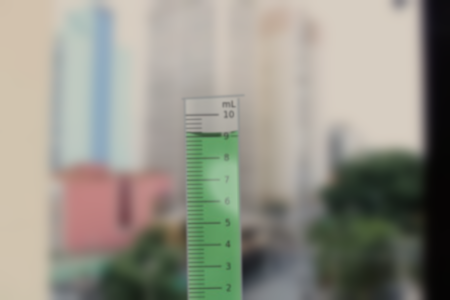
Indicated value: 9 mL
